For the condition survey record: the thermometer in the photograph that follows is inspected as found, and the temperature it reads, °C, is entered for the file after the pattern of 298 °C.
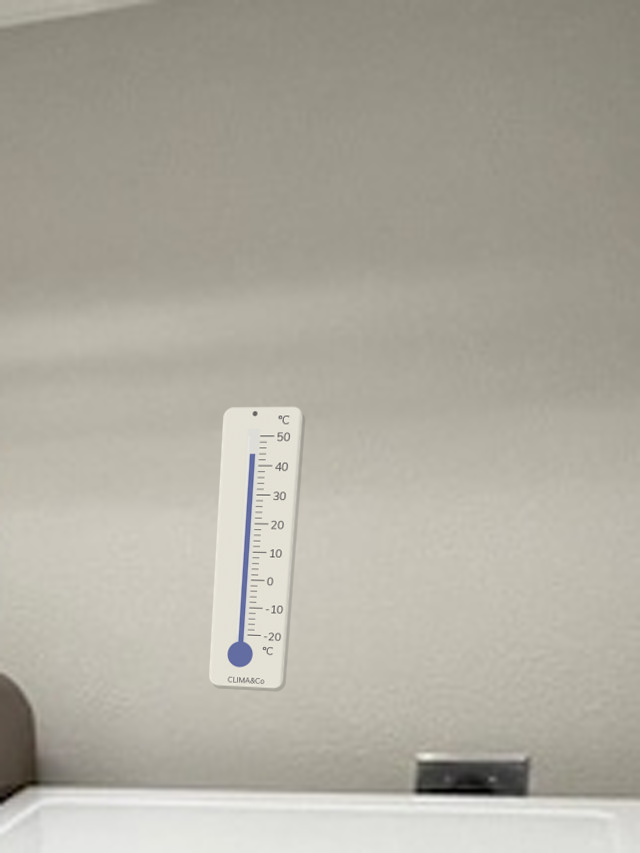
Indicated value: 44 °C
